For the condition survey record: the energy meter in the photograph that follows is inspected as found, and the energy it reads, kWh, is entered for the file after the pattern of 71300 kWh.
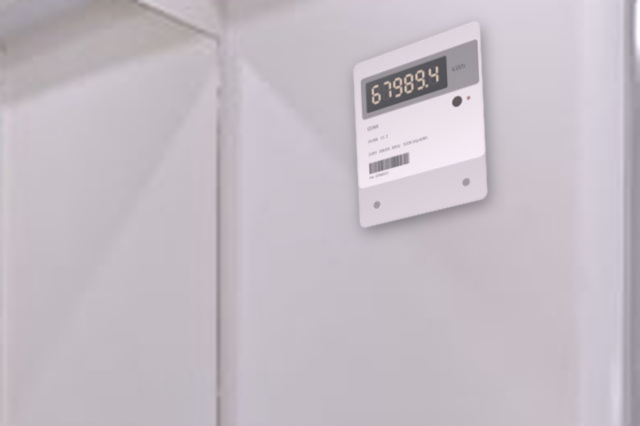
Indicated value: 67989.4 kWh
